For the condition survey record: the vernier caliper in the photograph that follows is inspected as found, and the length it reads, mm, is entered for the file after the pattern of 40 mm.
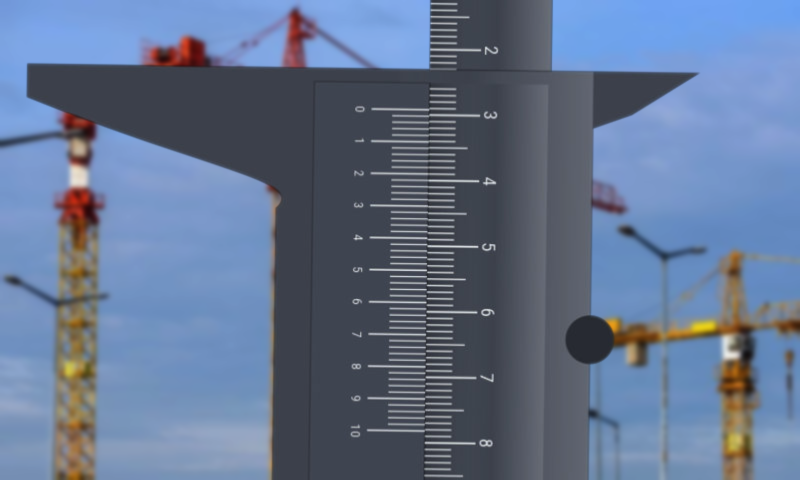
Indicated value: 29.2 mm
